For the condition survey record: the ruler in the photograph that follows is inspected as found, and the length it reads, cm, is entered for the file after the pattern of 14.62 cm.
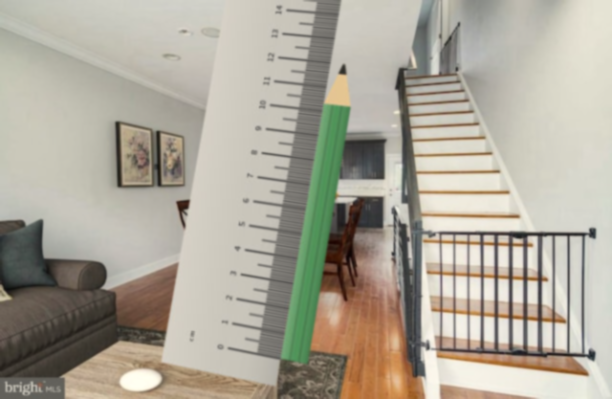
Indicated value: 12 cm
